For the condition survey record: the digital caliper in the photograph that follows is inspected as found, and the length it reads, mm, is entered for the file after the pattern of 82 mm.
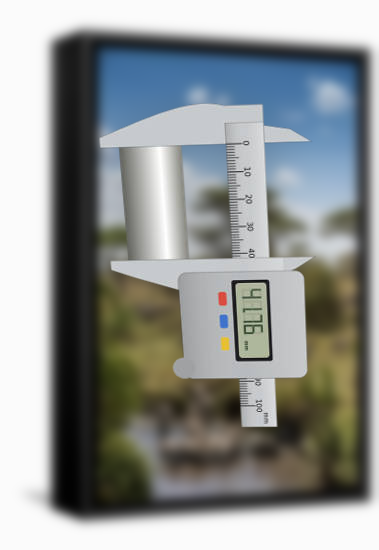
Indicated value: 41.76 mm
